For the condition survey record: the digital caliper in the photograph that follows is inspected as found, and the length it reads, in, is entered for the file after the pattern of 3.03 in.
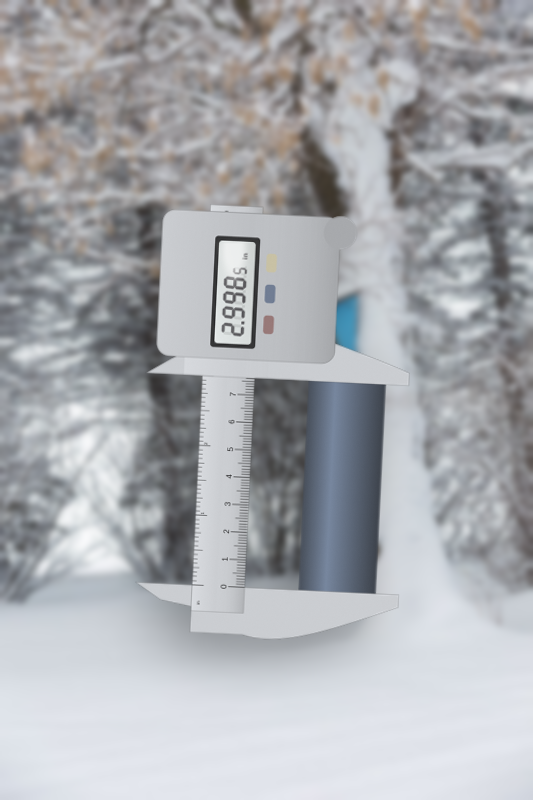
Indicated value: 2.9985 in
